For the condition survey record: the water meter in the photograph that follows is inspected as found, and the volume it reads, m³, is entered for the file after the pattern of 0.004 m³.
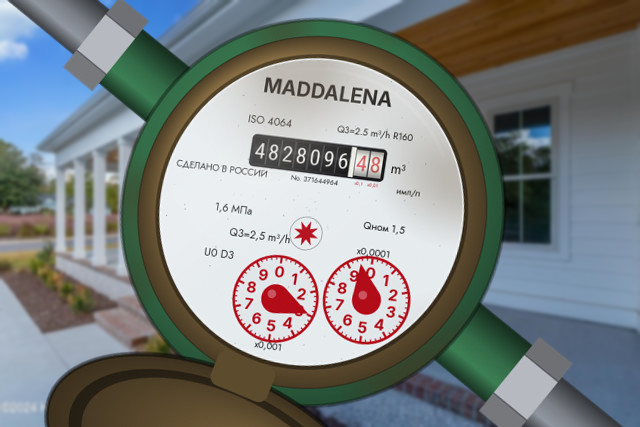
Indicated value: 4828096.4829 m³
